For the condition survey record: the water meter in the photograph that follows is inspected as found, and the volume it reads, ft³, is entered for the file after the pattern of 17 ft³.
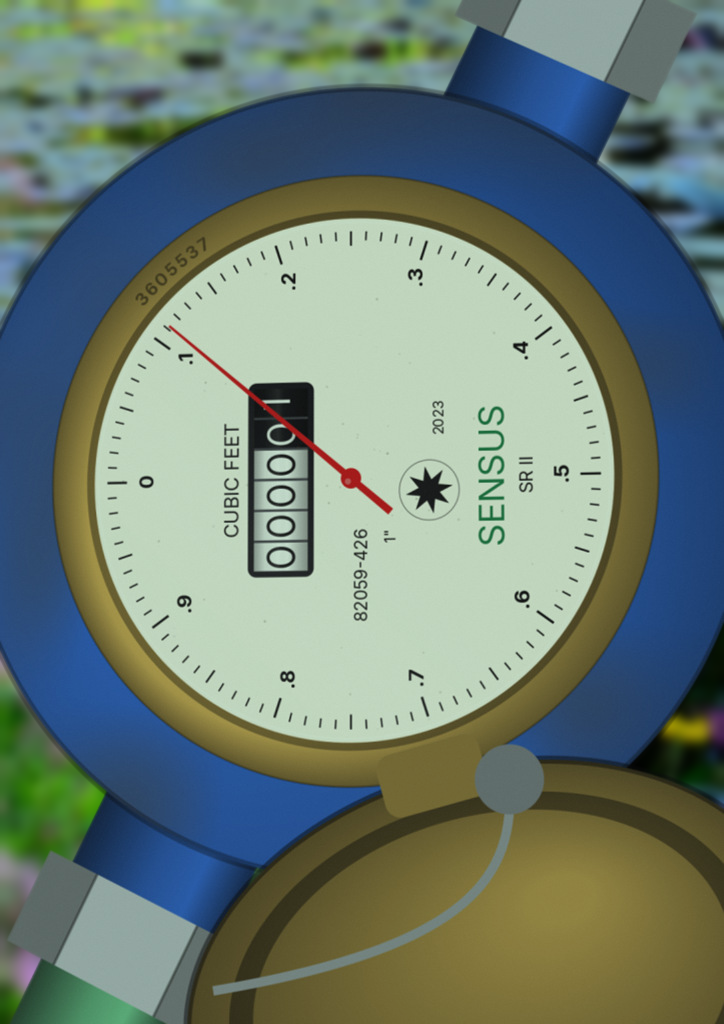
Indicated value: 1.11 ft³
